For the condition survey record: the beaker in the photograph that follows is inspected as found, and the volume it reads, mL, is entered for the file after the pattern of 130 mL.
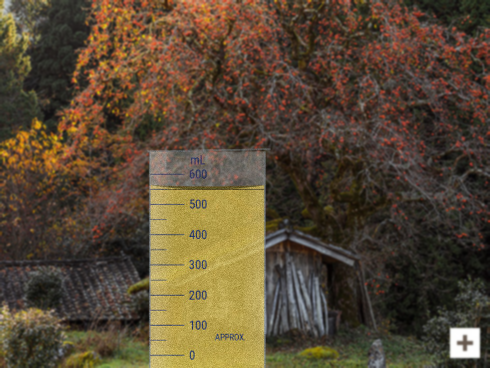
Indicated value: 550 mL
